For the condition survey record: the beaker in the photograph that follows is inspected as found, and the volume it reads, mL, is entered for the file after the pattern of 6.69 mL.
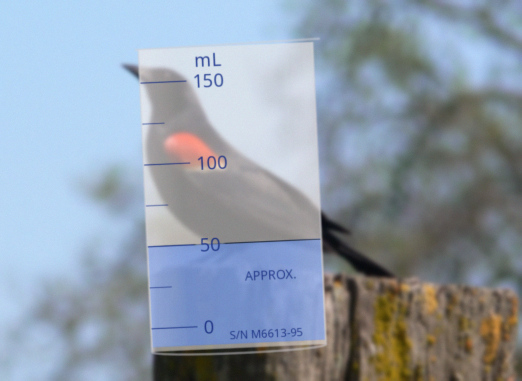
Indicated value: 50 mL
